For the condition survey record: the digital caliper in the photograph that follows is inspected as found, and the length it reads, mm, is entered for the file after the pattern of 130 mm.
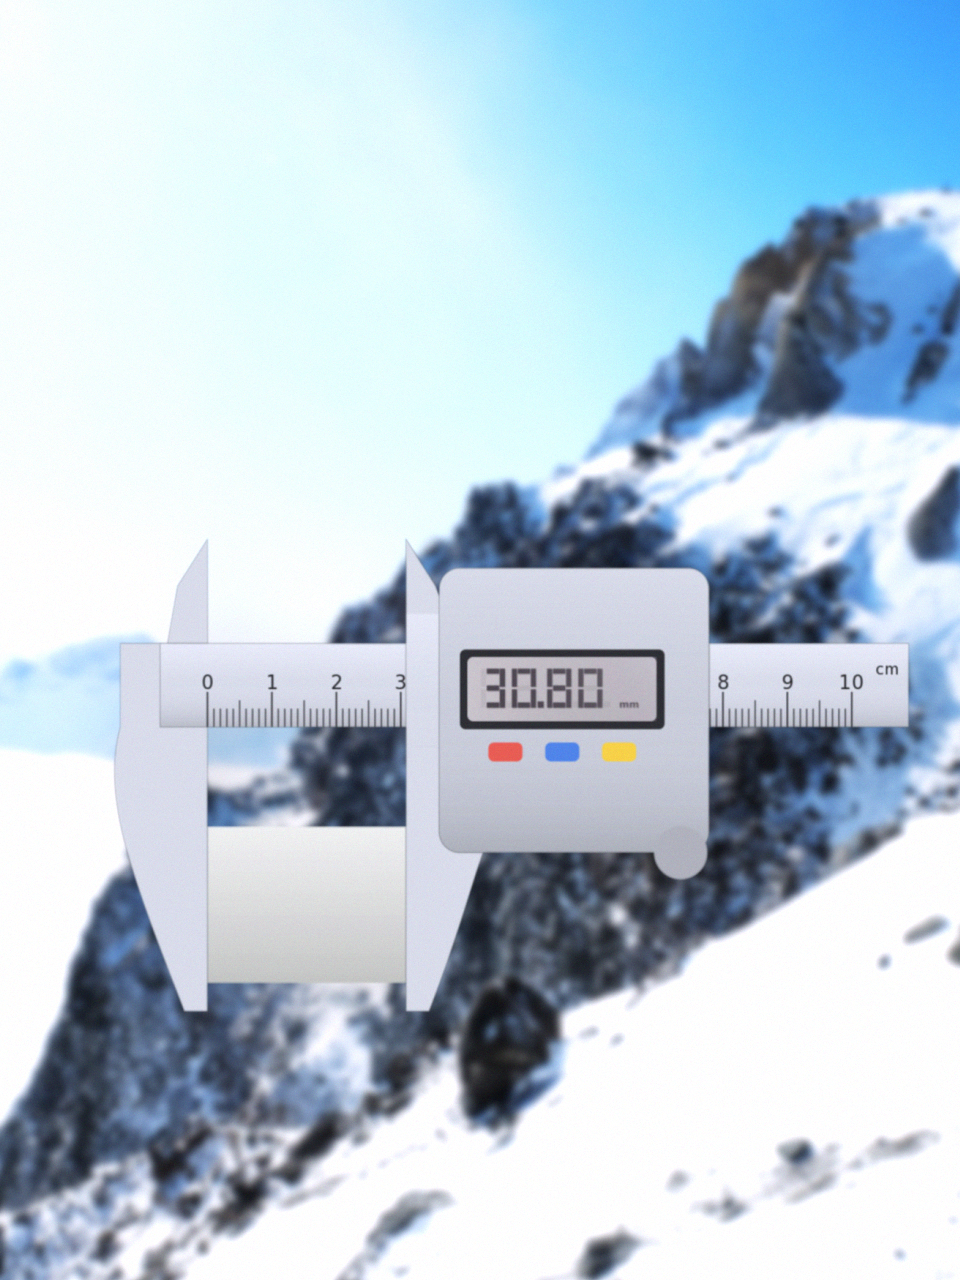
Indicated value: 30.80 mm
